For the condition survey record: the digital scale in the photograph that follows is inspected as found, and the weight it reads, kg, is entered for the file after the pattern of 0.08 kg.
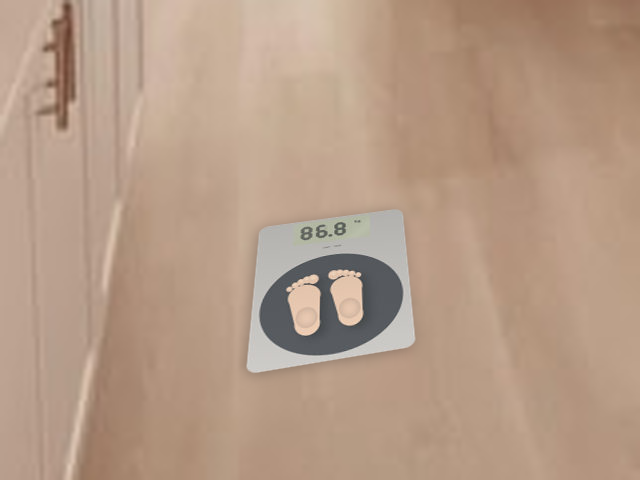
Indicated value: 86.8 kg
